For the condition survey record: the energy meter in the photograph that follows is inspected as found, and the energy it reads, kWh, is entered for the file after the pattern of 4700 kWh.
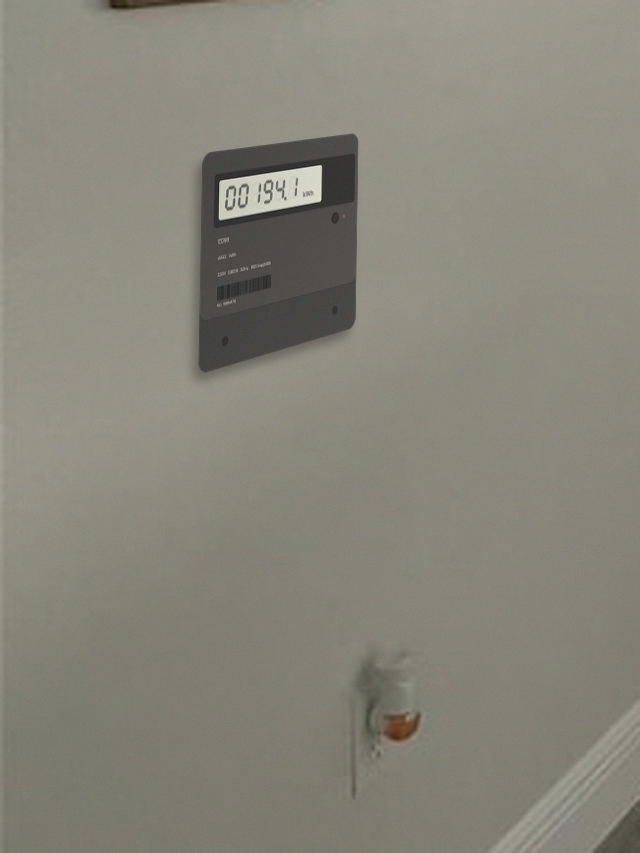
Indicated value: 194.1 kWh
